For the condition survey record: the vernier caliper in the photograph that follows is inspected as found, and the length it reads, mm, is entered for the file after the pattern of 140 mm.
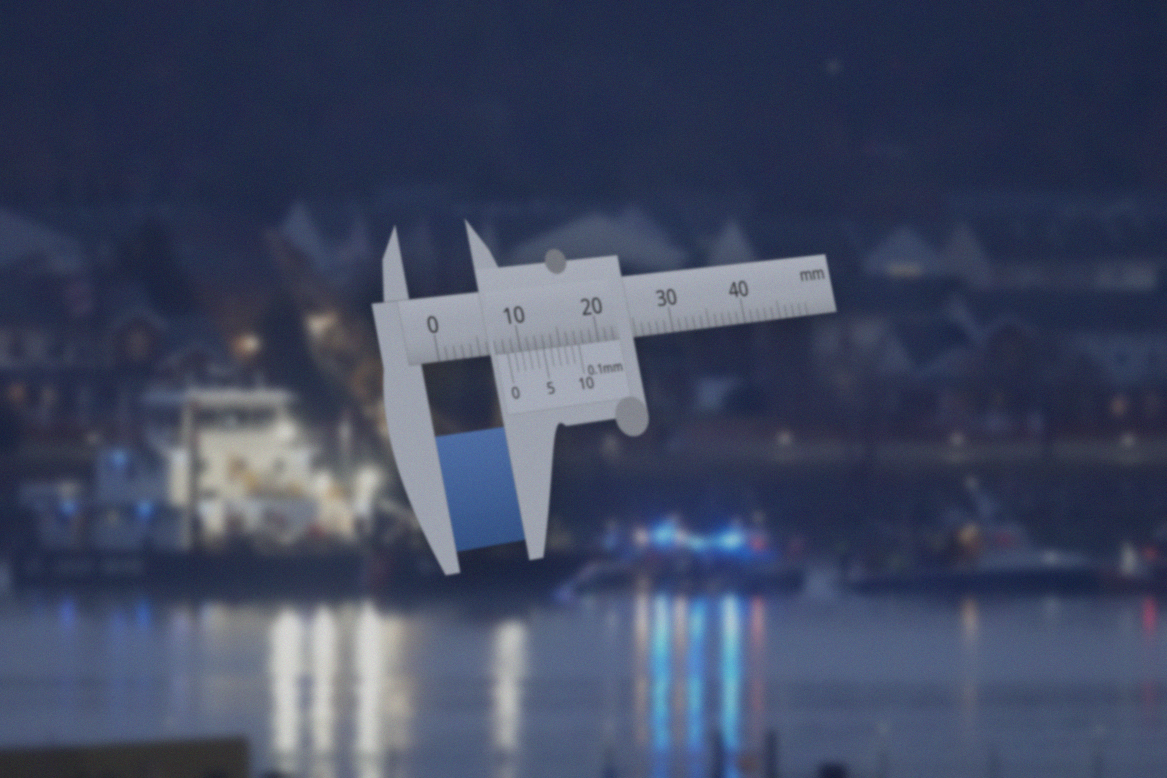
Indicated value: 8.4 mm
